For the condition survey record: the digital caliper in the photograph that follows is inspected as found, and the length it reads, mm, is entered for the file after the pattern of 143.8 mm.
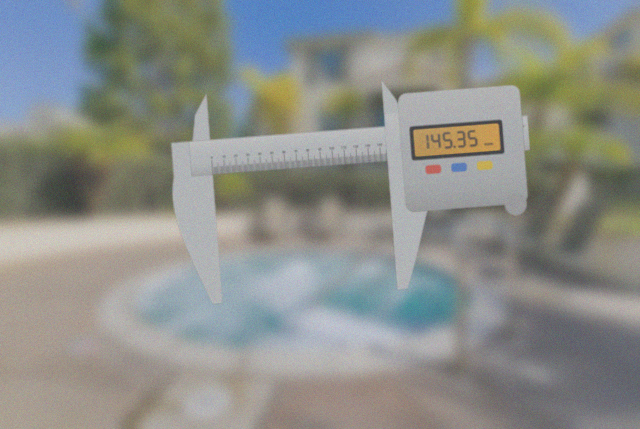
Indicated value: 145.35 mm
